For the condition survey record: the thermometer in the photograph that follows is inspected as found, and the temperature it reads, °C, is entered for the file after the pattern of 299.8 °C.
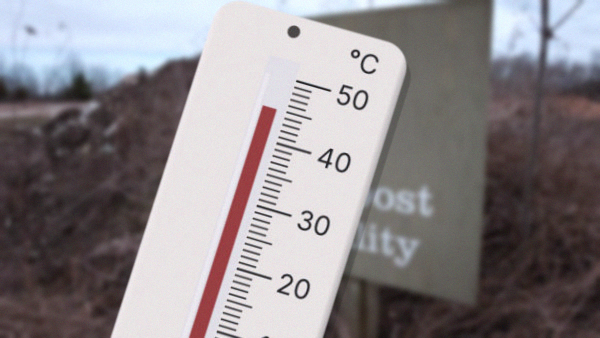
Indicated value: 45 °C
